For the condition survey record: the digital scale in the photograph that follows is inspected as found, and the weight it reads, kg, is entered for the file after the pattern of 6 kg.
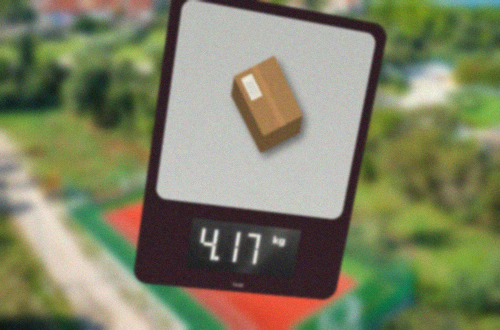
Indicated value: 4.17 kg
